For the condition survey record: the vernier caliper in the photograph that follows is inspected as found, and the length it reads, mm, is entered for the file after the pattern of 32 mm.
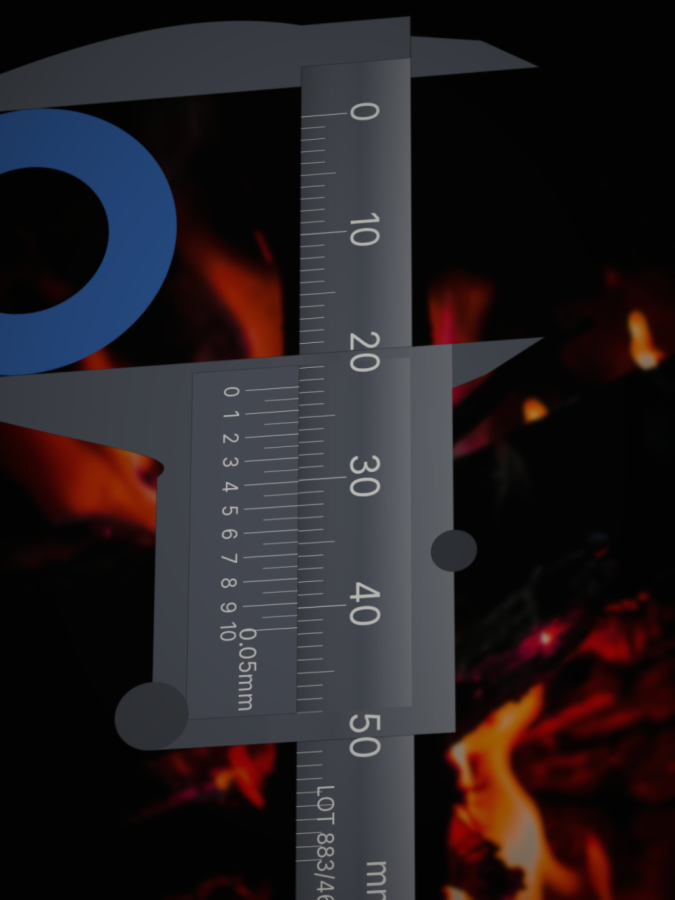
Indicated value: 22.5 mm
